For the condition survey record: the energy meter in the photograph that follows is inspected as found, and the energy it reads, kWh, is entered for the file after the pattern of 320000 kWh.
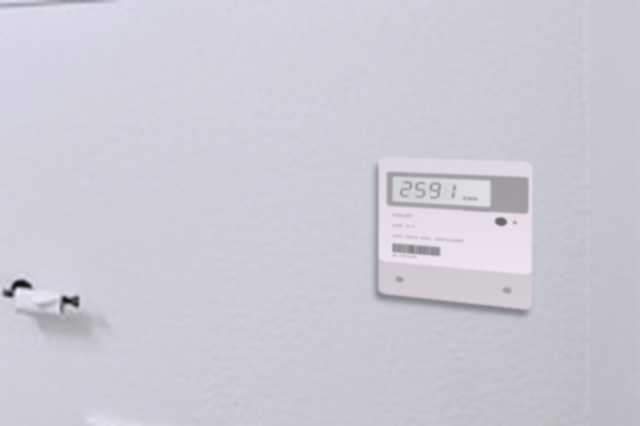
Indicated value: 2591 kWh
